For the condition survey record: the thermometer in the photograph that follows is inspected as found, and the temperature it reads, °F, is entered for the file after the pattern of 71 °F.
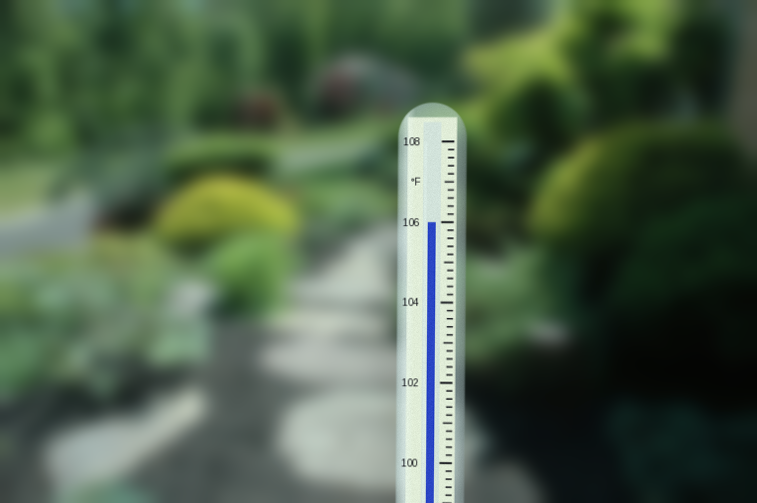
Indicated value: 106 °F
